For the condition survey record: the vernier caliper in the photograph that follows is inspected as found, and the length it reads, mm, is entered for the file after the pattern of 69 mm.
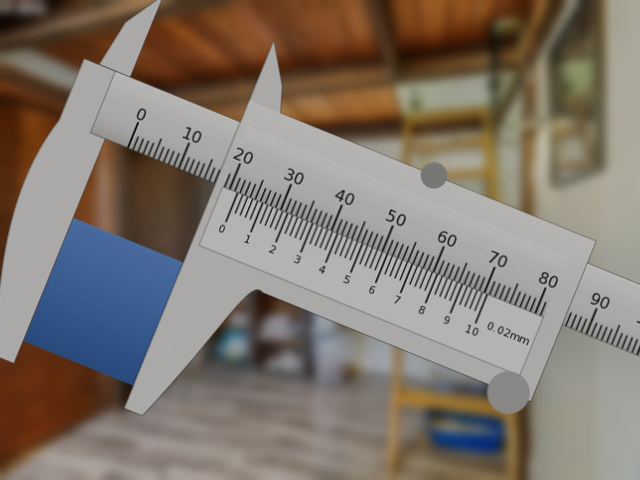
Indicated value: 21.6 mm
